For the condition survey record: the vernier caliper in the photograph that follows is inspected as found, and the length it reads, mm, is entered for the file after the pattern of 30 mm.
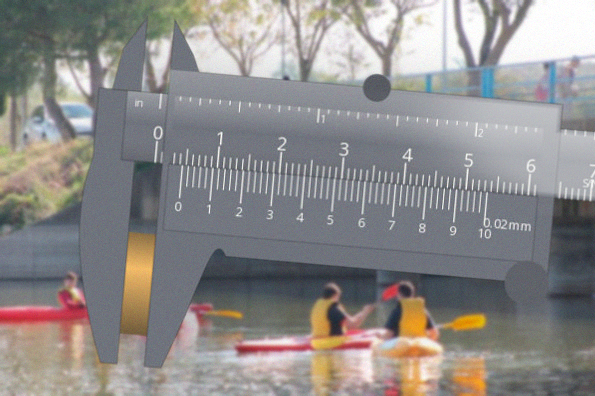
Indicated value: 4.4 mm
